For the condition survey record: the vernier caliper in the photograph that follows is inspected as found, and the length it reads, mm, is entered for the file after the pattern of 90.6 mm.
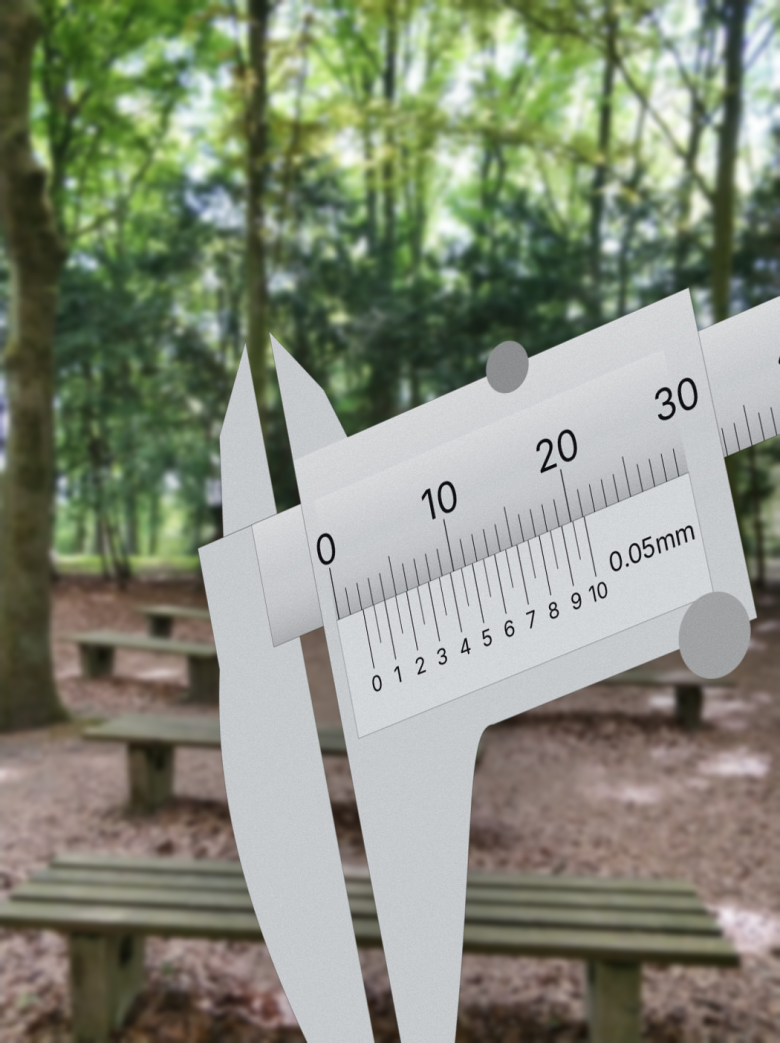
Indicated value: 2.1 mm
